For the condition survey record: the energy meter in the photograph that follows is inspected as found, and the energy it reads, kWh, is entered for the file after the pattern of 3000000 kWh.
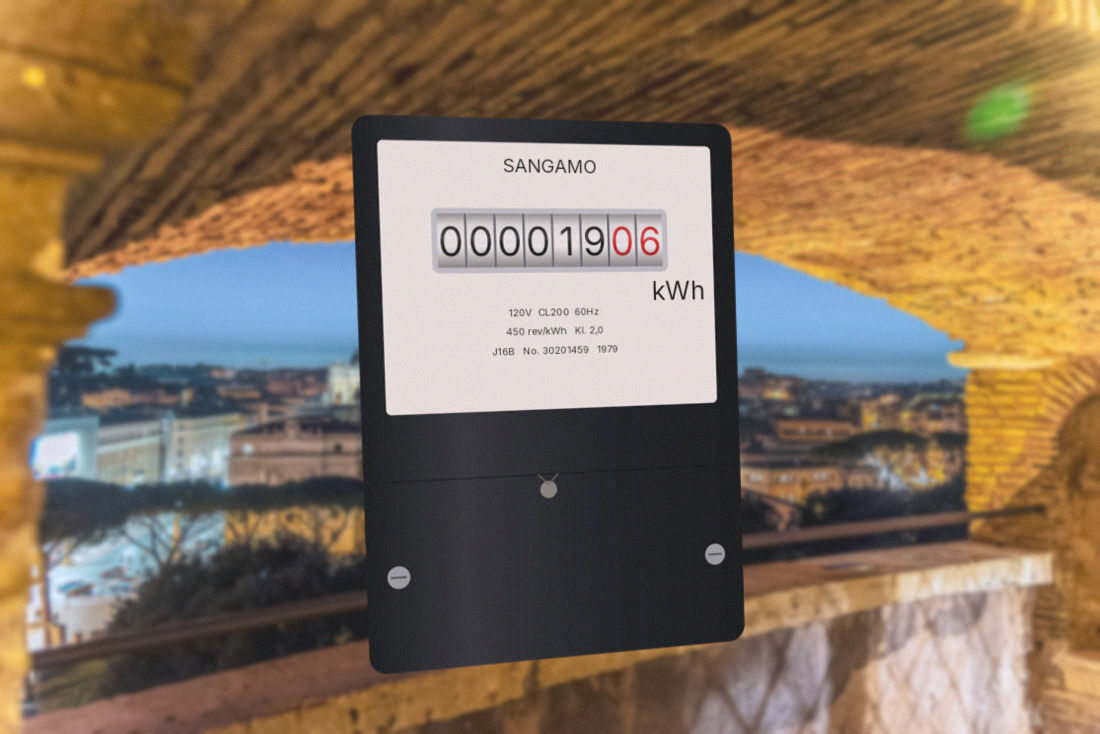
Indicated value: 19.06 kWh
